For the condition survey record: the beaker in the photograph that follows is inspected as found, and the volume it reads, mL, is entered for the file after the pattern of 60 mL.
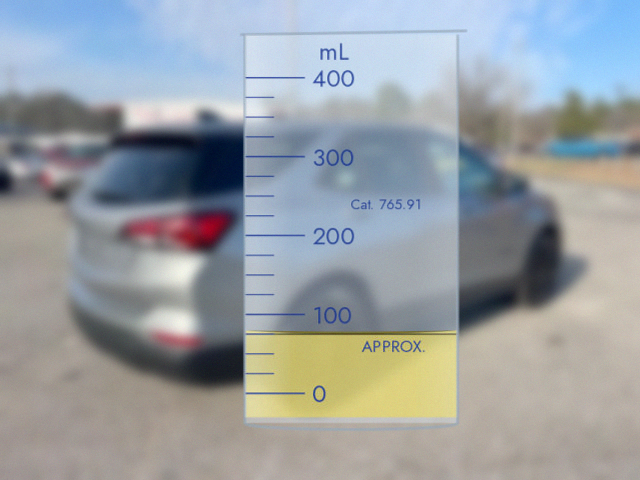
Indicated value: 75 mL
